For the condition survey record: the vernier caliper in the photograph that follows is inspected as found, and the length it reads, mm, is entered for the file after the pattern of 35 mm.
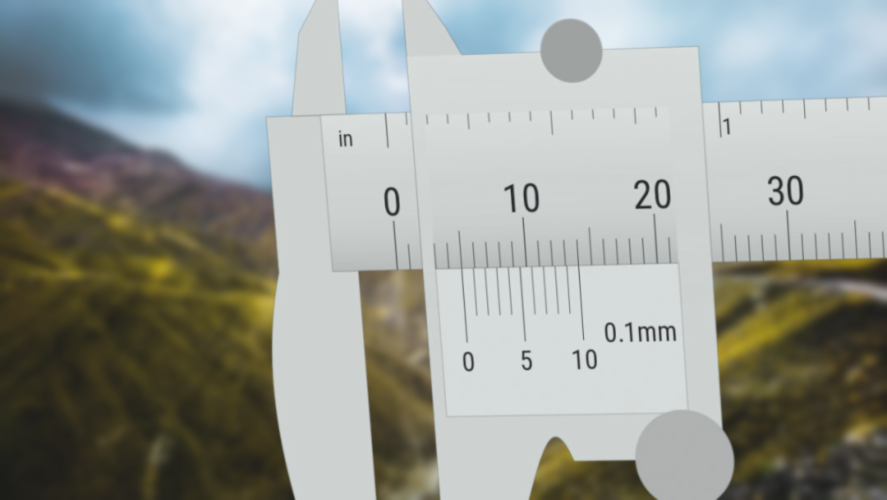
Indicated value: 5.0 mm
